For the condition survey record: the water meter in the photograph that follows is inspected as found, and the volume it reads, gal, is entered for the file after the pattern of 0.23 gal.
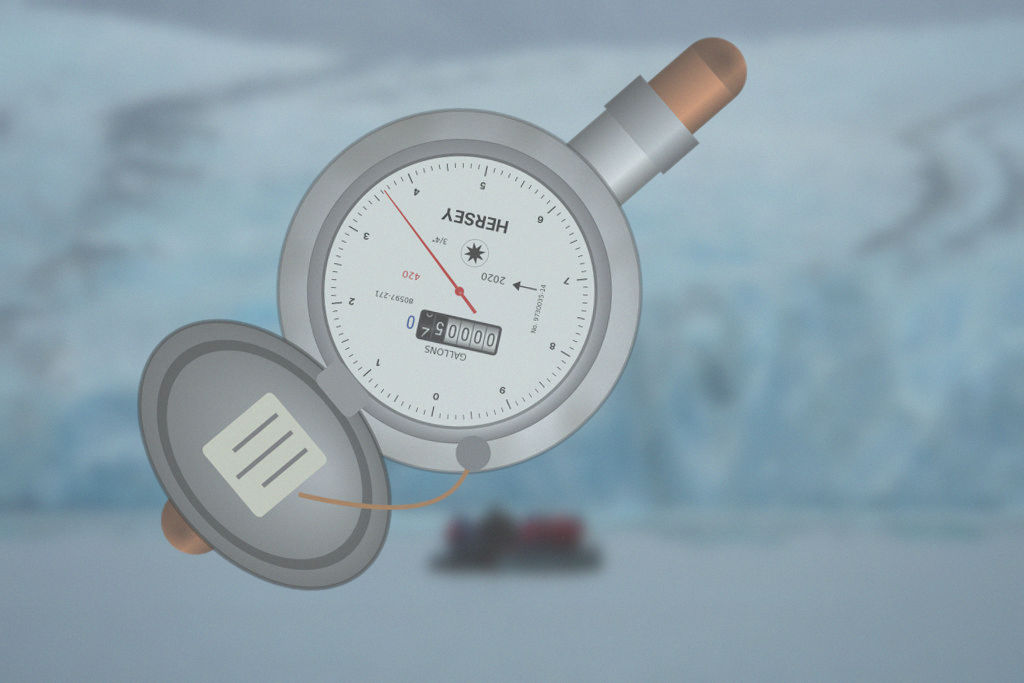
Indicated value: 523.6 gal
